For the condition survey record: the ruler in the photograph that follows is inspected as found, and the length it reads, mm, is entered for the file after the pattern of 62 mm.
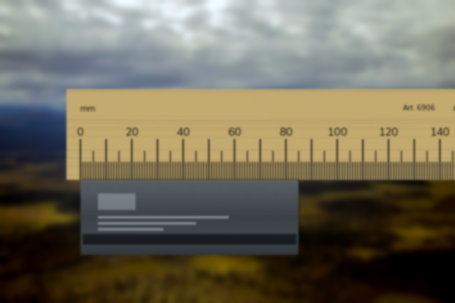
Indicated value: 85 mm
